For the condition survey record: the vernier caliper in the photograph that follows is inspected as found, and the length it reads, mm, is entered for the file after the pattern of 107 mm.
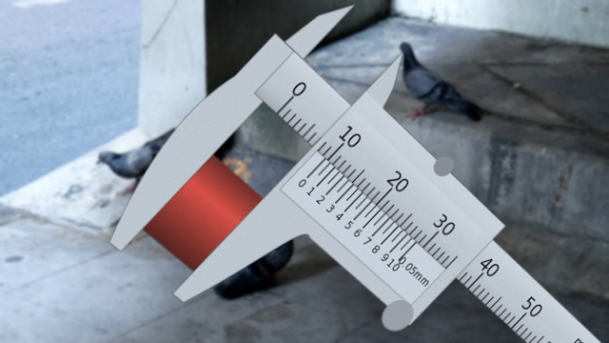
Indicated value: 9.6 mm
